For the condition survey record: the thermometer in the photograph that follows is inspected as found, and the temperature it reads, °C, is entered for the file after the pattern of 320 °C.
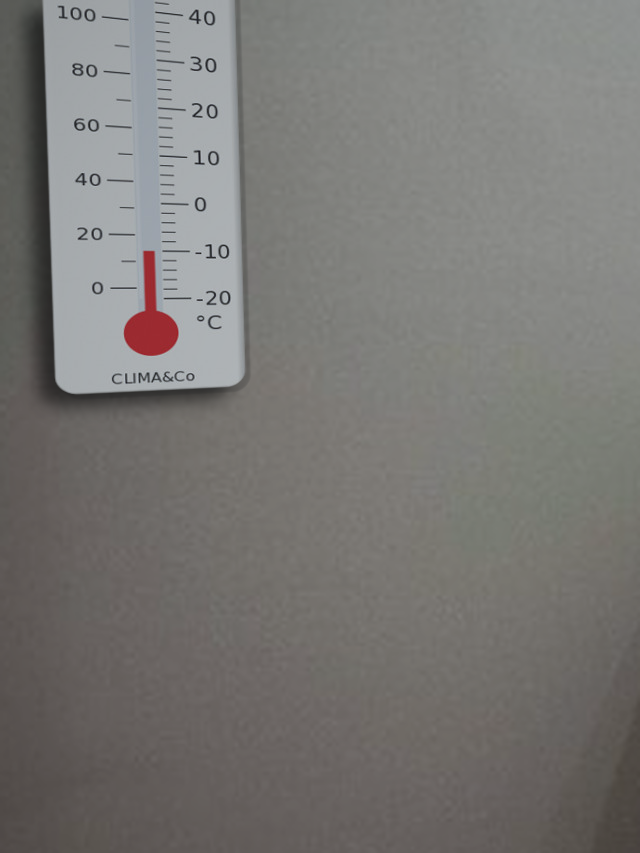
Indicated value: -10 °C
